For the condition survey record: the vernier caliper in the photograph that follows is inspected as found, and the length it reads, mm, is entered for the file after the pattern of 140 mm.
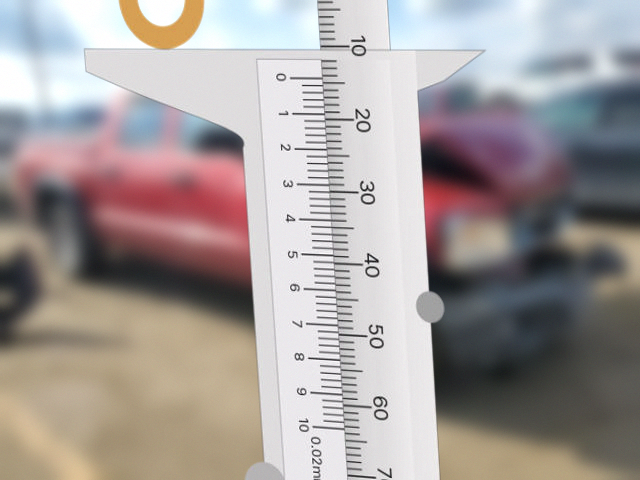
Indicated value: 14.4 mm
